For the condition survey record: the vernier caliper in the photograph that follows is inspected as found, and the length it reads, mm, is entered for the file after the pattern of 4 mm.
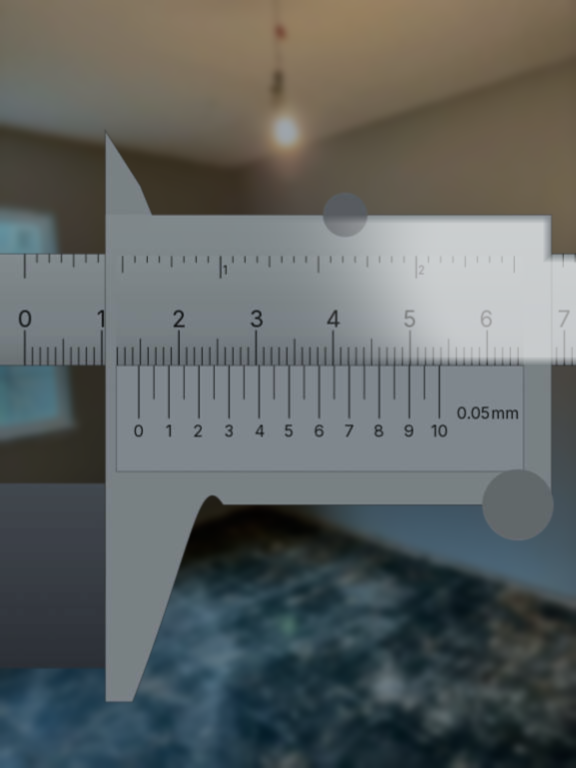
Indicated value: 14.8 mm
